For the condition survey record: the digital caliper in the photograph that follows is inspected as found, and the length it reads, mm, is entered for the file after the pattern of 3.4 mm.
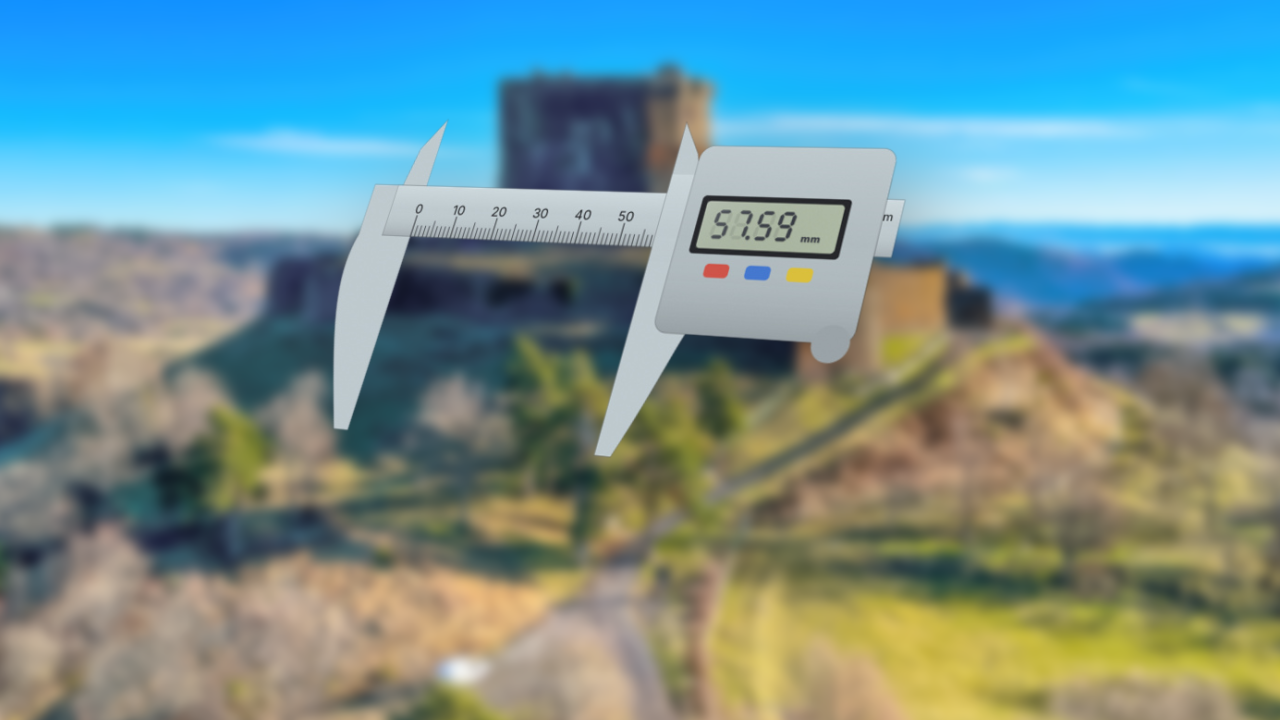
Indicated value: 57.59 mm
